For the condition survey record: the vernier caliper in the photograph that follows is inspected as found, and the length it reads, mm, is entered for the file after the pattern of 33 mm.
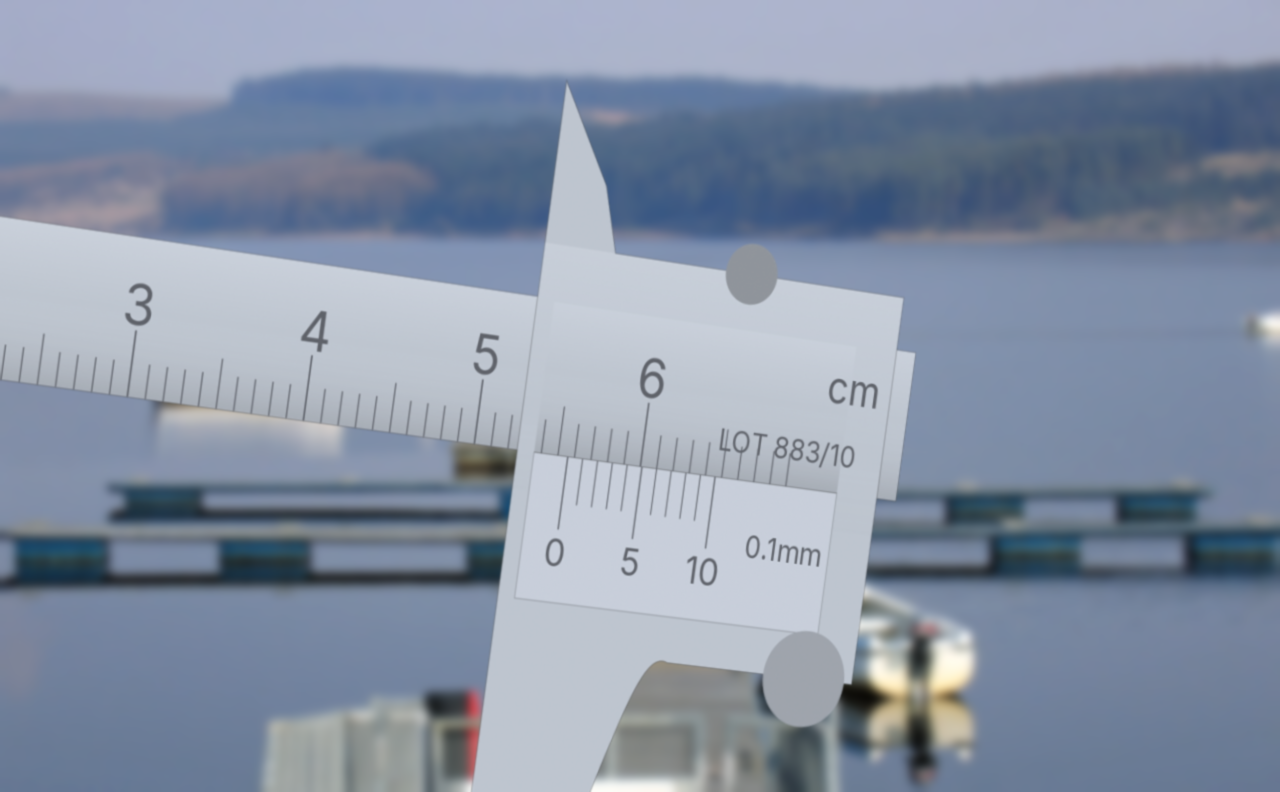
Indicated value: 55.6 mm
